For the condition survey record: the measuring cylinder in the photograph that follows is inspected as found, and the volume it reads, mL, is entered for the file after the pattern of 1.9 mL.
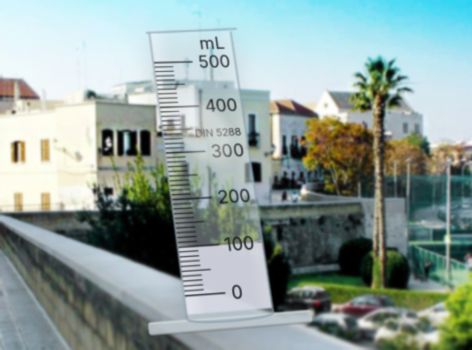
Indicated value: 100 mL
